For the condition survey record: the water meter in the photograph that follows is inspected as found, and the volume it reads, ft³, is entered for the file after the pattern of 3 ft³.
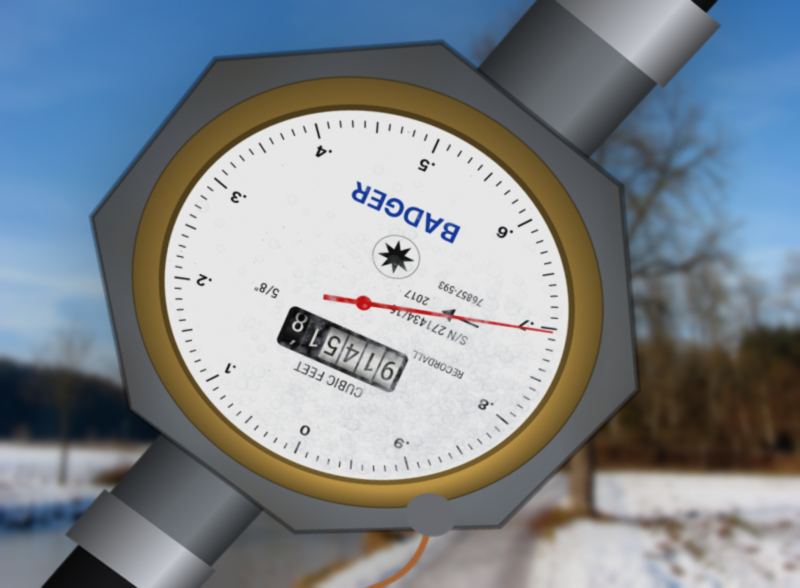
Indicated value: 914517.70 ft³
